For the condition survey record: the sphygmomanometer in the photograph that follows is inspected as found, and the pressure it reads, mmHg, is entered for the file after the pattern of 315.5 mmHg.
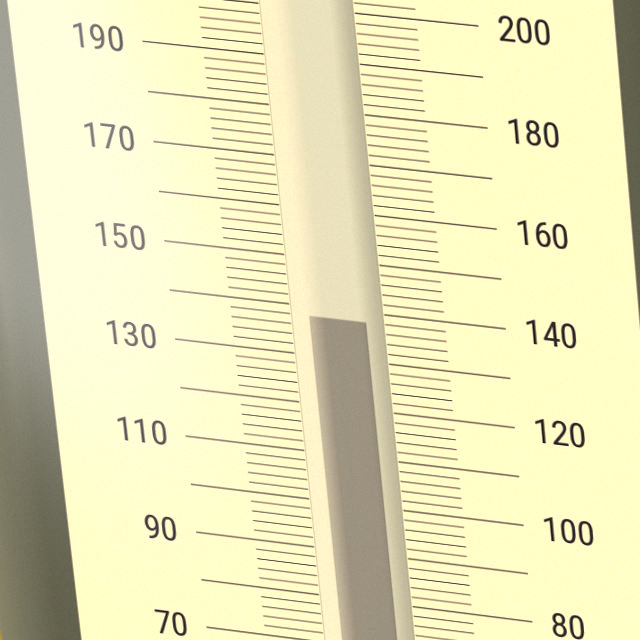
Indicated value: 138 mmHg
